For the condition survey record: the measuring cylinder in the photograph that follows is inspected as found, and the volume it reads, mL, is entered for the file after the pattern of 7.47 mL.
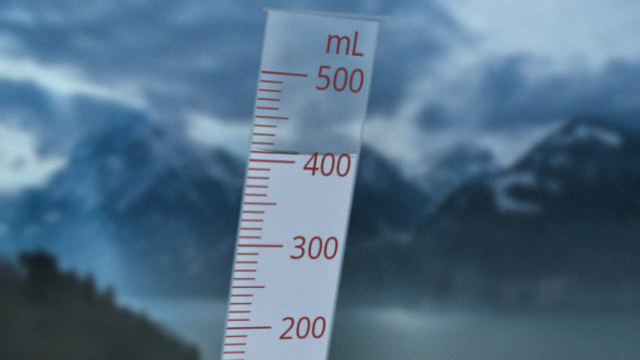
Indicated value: 410 mL
